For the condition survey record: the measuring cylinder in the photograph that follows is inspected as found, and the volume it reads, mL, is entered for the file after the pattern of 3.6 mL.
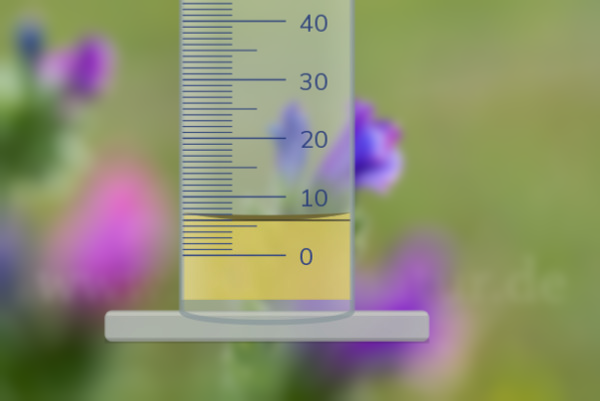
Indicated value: 6 mL
